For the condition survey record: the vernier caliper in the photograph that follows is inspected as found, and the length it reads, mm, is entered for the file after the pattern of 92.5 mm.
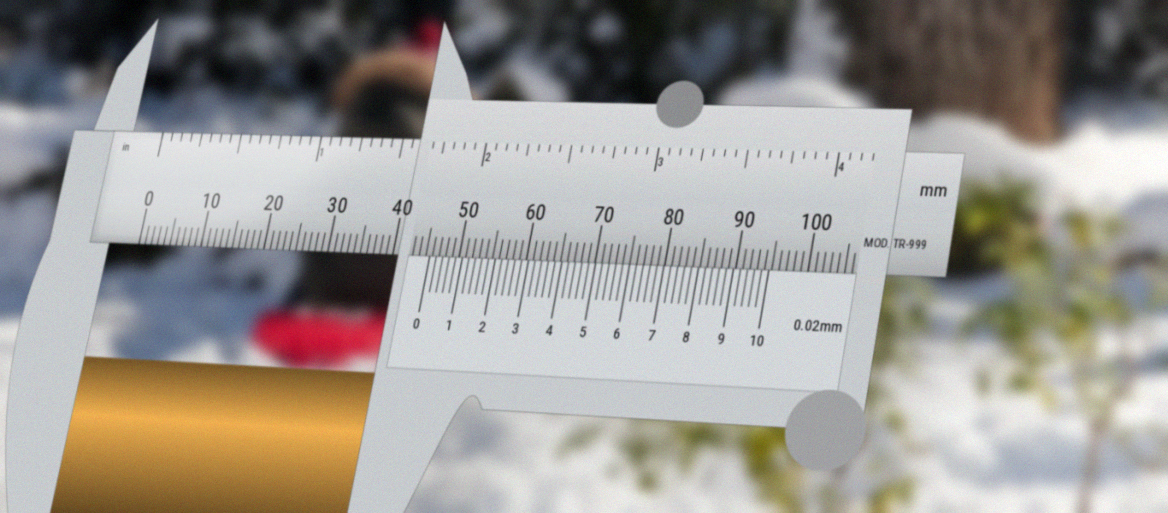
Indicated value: 45.6 mm
